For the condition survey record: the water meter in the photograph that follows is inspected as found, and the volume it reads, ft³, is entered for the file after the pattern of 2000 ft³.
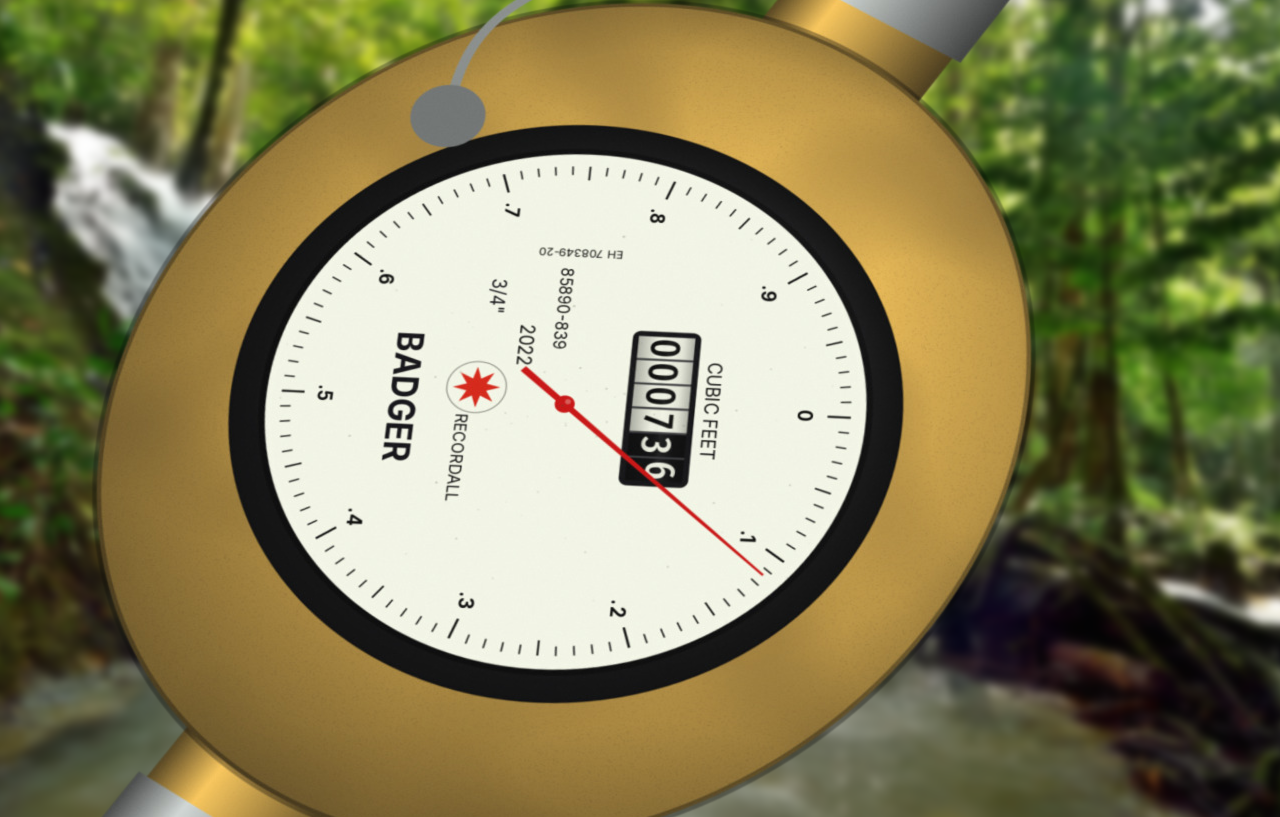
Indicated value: 736.11 ft³
